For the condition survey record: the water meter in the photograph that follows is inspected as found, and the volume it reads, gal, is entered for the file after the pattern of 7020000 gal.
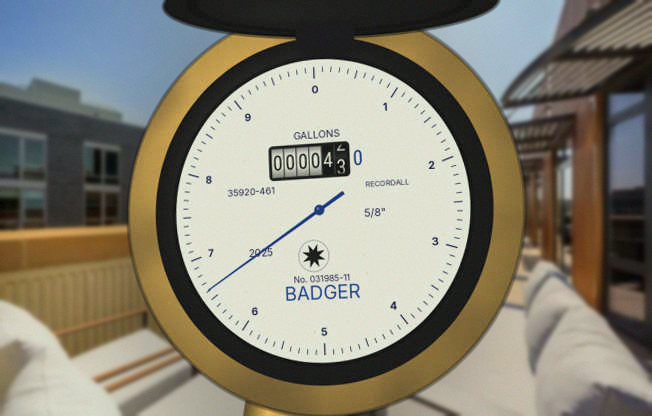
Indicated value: 426.6 gal
